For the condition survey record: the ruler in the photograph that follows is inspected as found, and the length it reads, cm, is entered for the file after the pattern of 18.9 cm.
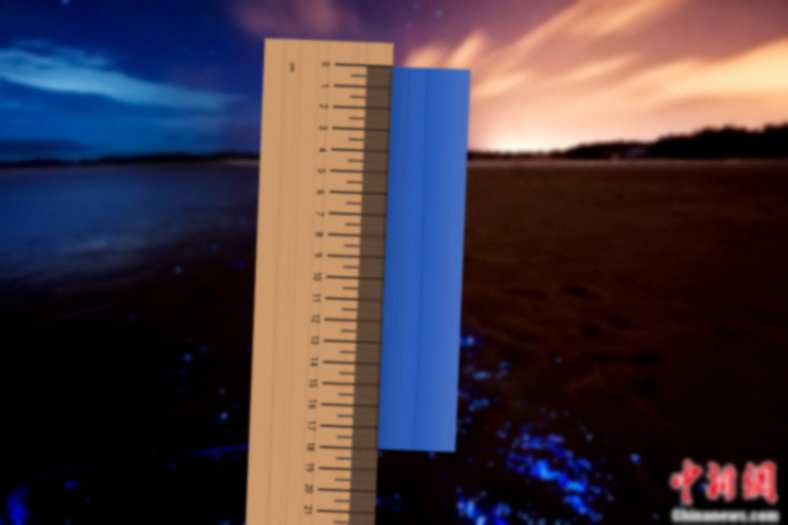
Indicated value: 18 cm
